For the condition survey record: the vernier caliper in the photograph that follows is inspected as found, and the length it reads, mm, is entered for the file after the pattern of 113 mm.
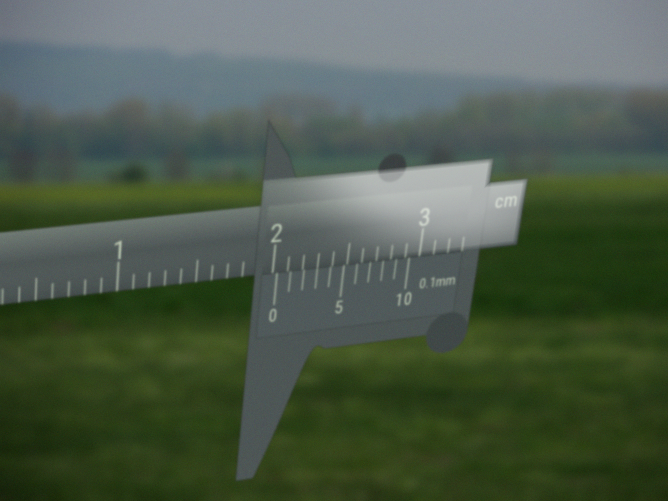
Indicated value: 20.3 mm
